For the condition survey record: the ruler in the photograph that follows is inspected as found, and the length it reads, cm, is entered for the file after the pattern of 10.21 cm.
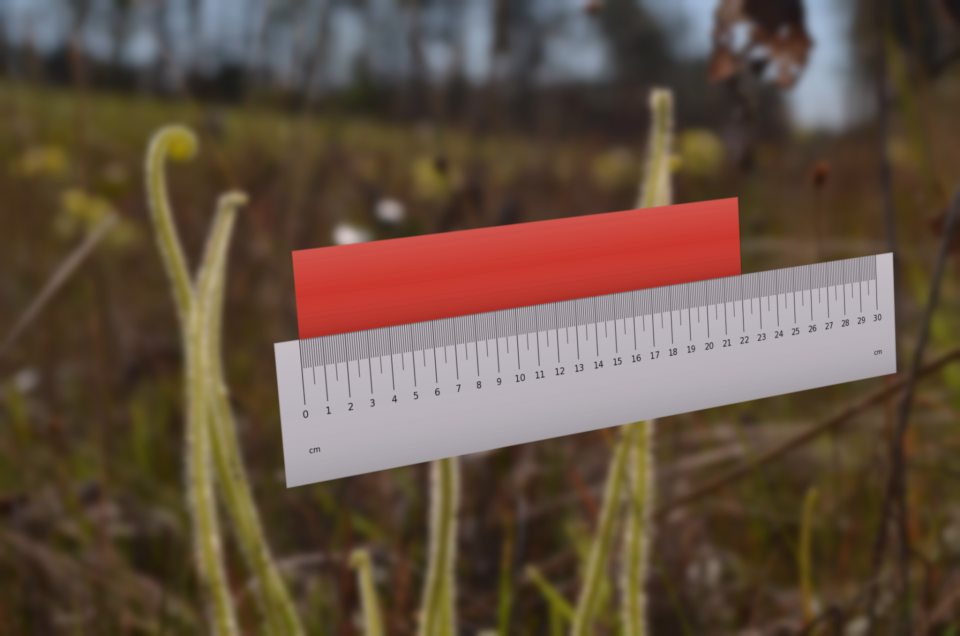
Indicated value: 22 cm
